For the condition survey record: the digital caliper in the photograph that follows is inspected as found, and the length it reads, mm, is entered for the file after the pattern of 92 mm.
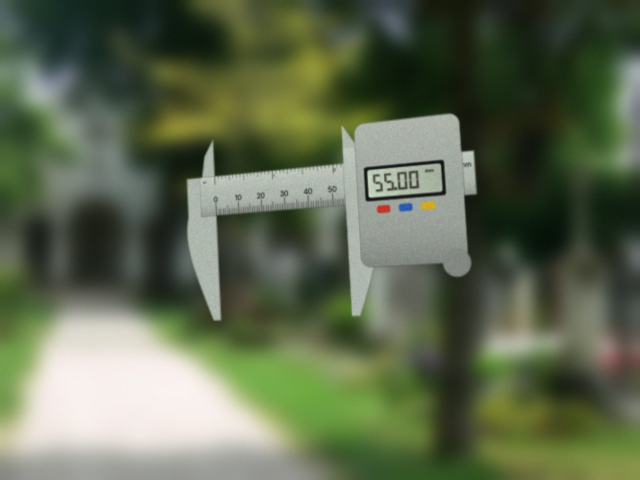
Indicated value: 55.00 mm
